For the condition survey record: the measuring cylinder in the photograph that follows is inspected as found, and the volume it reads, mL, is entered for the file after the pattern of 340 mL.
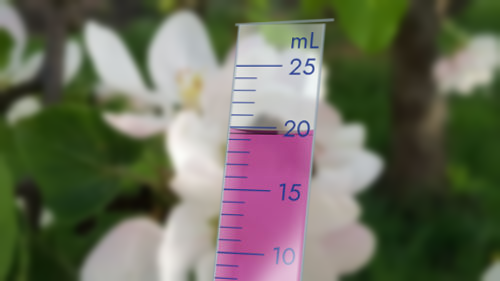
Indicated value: 19.5 mL
